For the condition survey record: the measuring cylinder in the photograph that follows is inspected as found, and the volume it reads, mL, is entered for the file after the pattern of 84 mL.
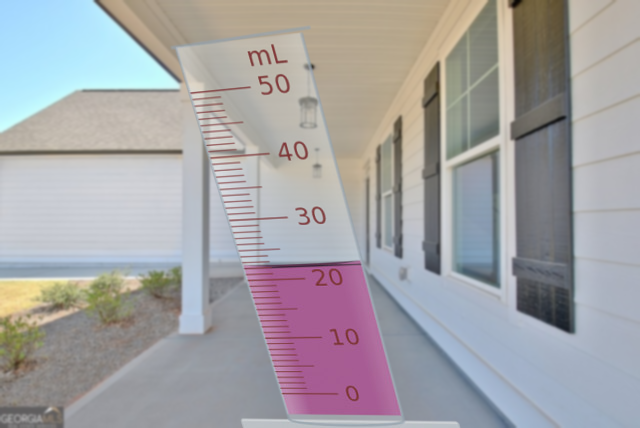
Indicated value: 22 mL
